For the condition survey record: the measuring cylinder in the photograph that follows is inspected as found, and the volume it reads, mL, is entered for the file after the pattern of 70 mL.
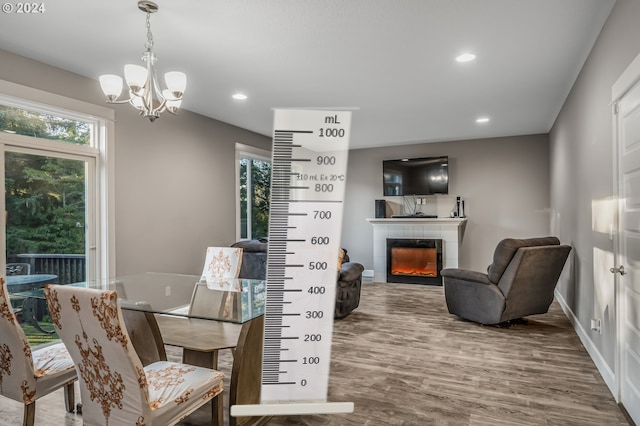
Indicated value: 750 mL
